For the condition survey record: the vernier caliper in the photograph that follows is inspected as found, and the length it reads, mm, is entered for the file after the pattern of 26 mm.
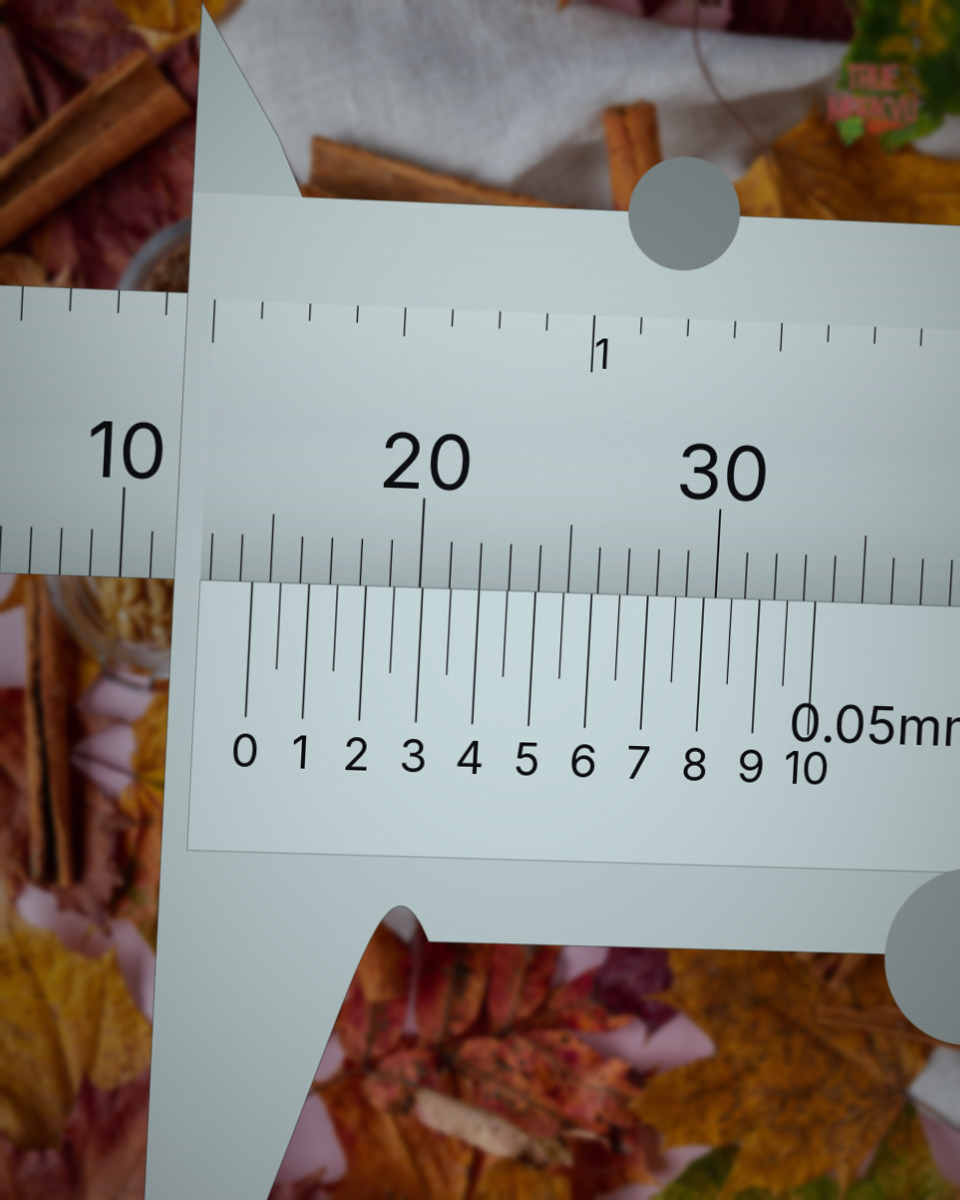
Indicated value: 14.40 mm
